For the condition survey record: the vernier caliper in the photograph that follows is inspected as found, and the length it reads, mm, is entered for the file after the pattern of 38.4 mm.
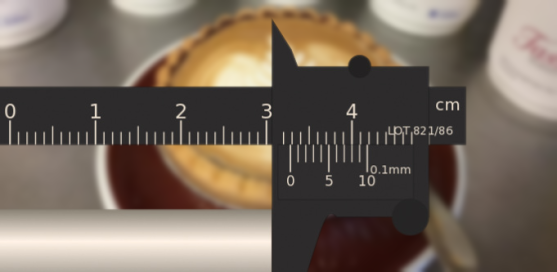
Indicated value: 32.8 mm
